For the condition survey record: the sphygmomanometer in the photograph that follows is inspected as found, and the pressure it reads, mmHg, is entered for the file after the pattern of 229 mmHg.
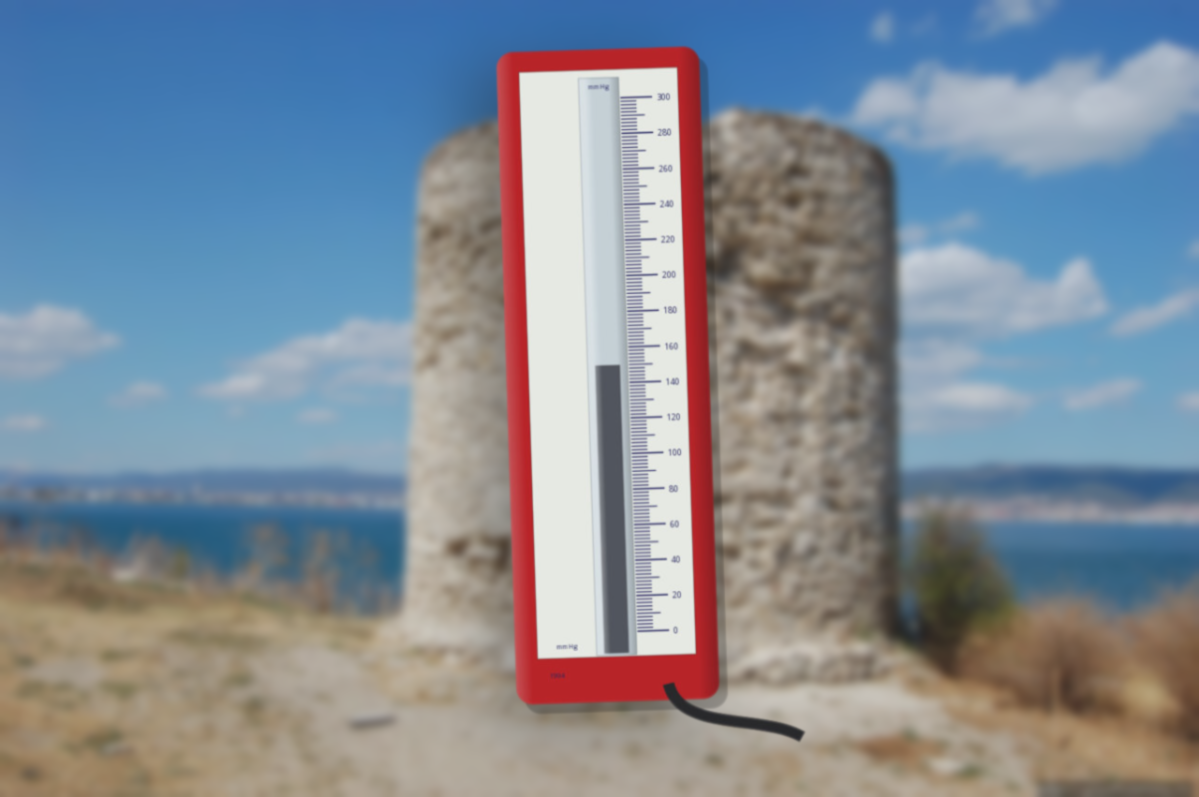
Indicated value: 150 mmHg
